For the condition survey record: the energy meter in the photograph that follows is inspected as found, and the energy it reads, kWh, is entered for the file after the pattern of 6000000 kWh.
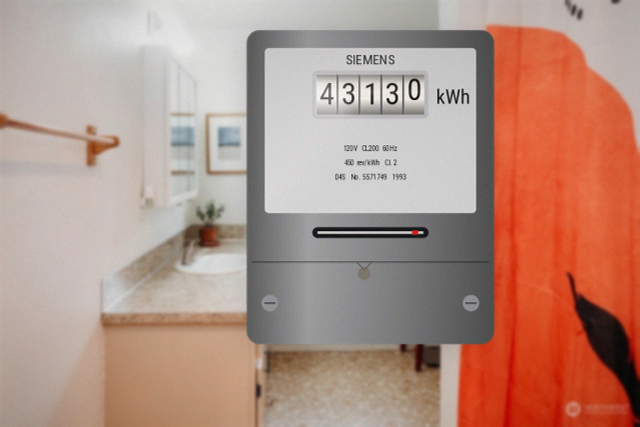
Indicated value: 43130 kWh
